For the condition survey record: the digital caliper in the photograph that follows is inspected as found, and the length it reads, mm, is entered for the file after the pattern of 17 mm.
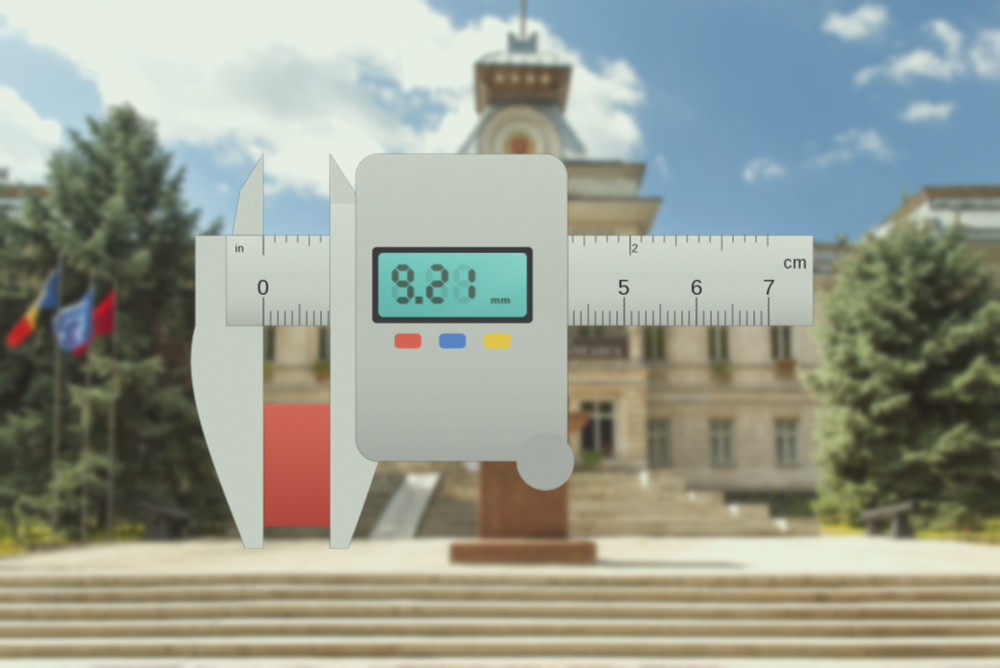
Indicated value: 9.21 mm
